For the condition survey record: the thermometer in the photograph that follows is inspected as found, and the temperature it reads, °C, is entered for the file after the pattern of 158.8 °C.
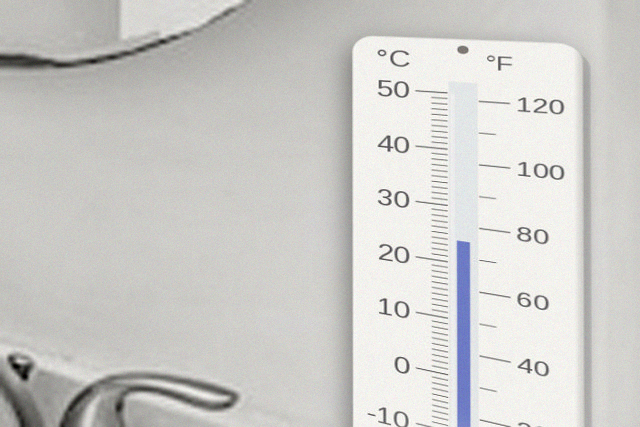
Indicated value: 24 °C
